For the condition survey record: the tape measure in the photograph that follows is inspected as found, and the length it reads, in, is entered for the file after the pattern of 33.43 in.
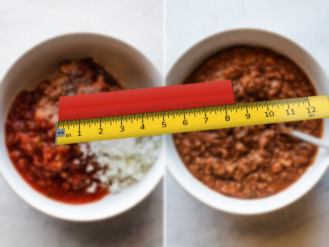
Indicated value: 8.5 in
